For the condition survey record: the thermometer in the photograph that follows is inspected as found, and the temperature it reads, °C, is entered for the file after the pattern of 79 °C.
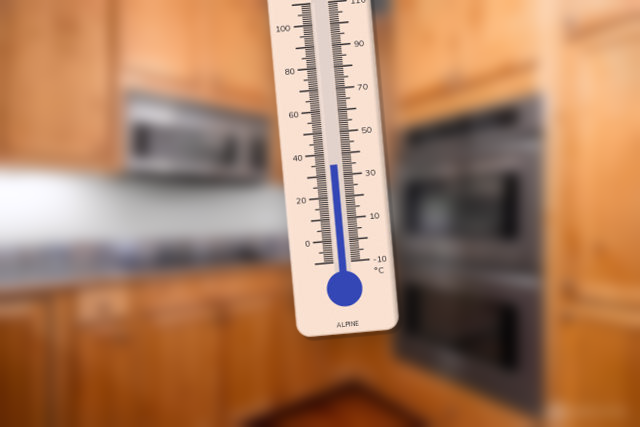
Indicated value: 35 °C
